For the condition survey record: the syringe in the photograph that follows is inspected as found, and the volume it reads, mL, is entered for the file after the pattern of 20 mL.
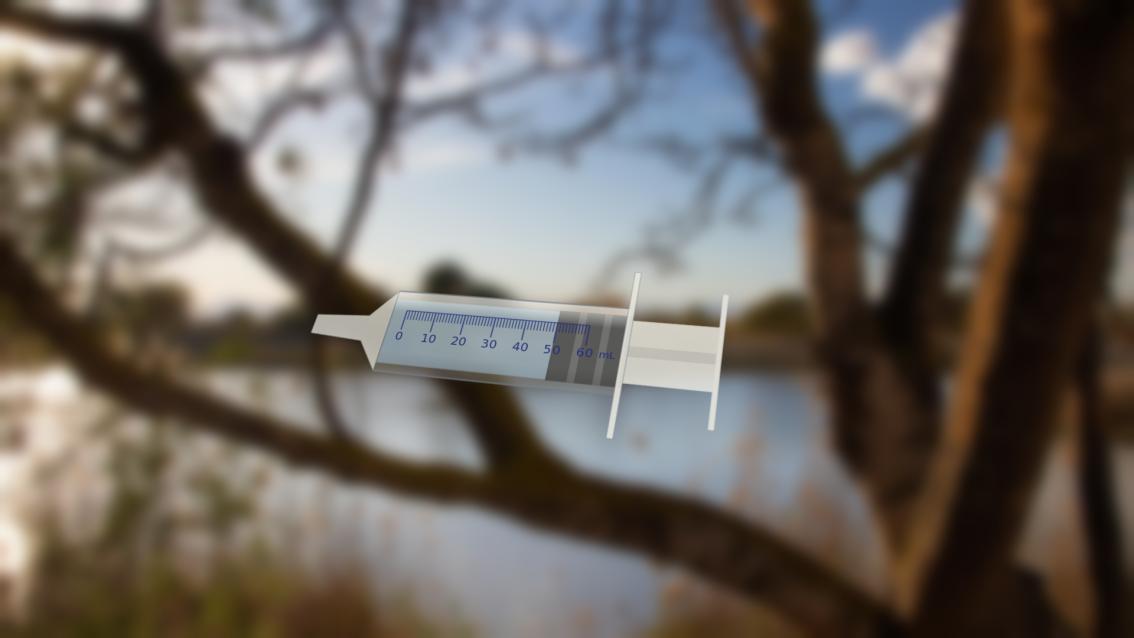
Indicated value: 50 mL
